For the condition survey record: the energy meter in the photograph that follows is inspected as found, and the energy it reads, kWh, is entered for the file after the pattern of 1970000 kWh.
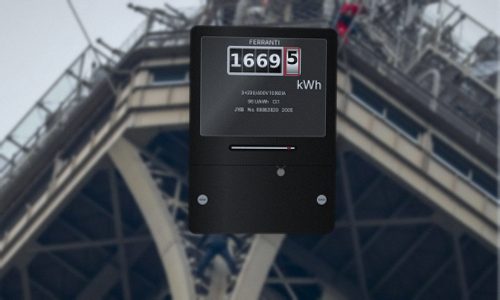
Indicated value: 1669.5 kWh
